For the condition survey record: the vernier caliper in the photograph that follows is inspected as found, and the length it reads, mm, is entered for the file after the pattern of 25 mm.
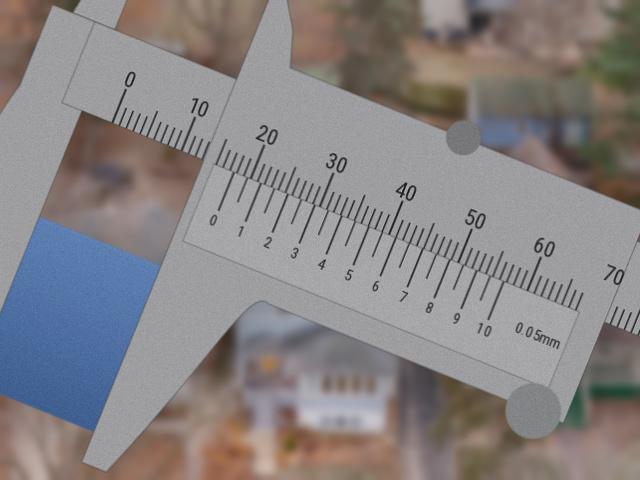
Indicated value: 17.6 mm
